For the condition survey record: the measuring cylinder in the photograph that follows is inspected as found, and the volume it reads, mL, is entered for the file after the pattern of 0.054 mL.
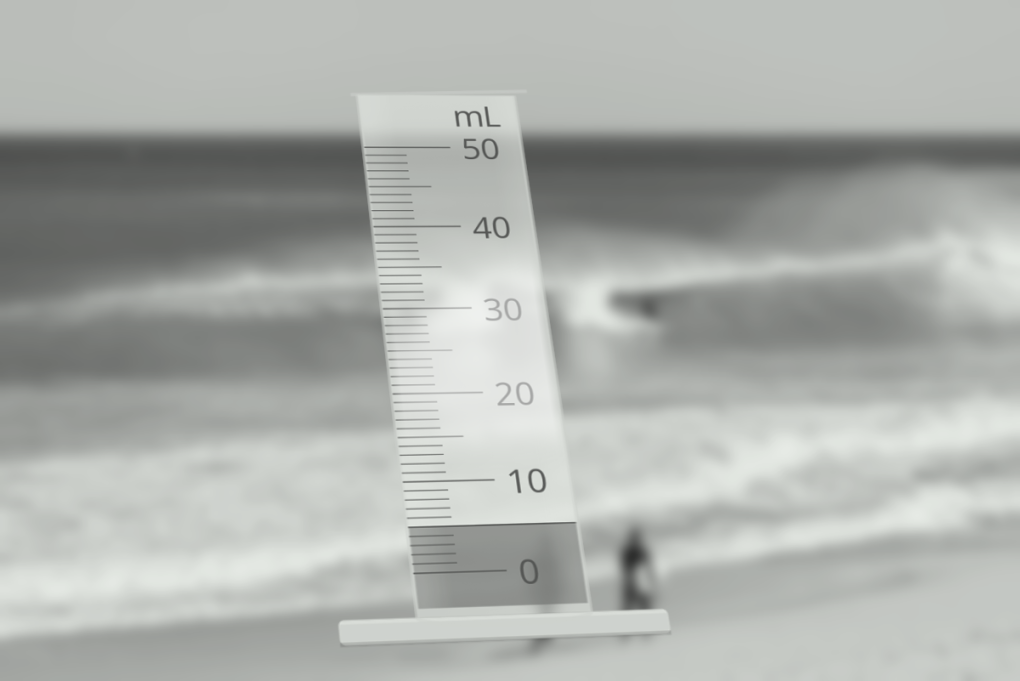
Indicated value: 5 mL
